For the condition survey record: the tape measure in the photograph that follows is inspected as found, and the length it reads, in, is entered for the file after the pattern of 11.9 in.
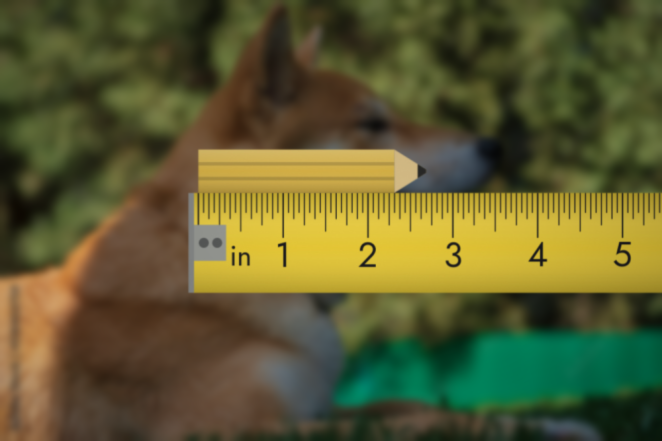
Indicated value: 2.6875 in
